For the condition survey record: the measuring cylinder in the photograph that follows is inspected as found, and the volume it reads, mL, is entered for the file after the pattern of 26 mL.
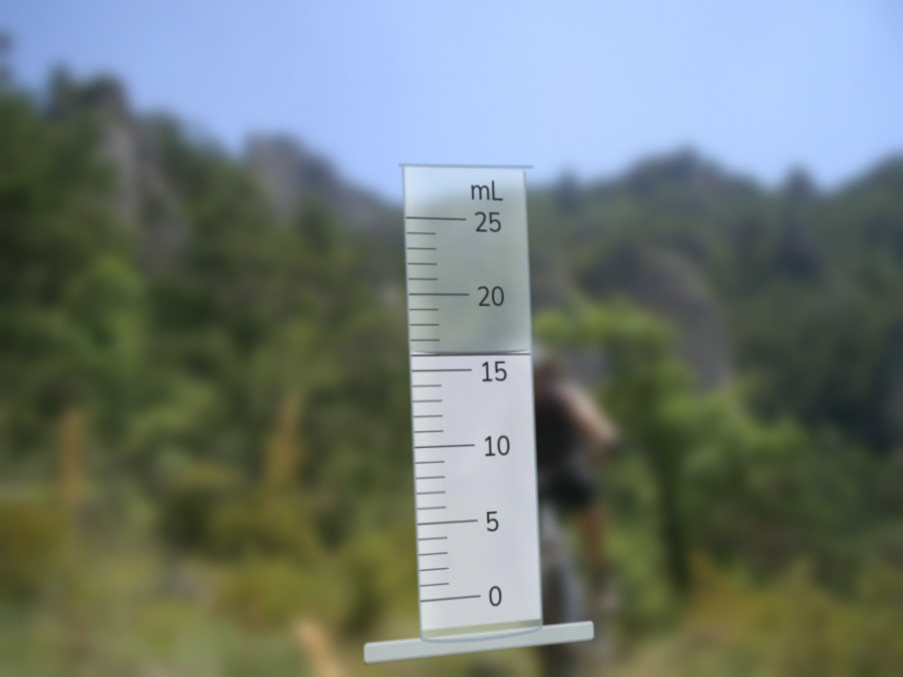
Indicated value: 16 mL
